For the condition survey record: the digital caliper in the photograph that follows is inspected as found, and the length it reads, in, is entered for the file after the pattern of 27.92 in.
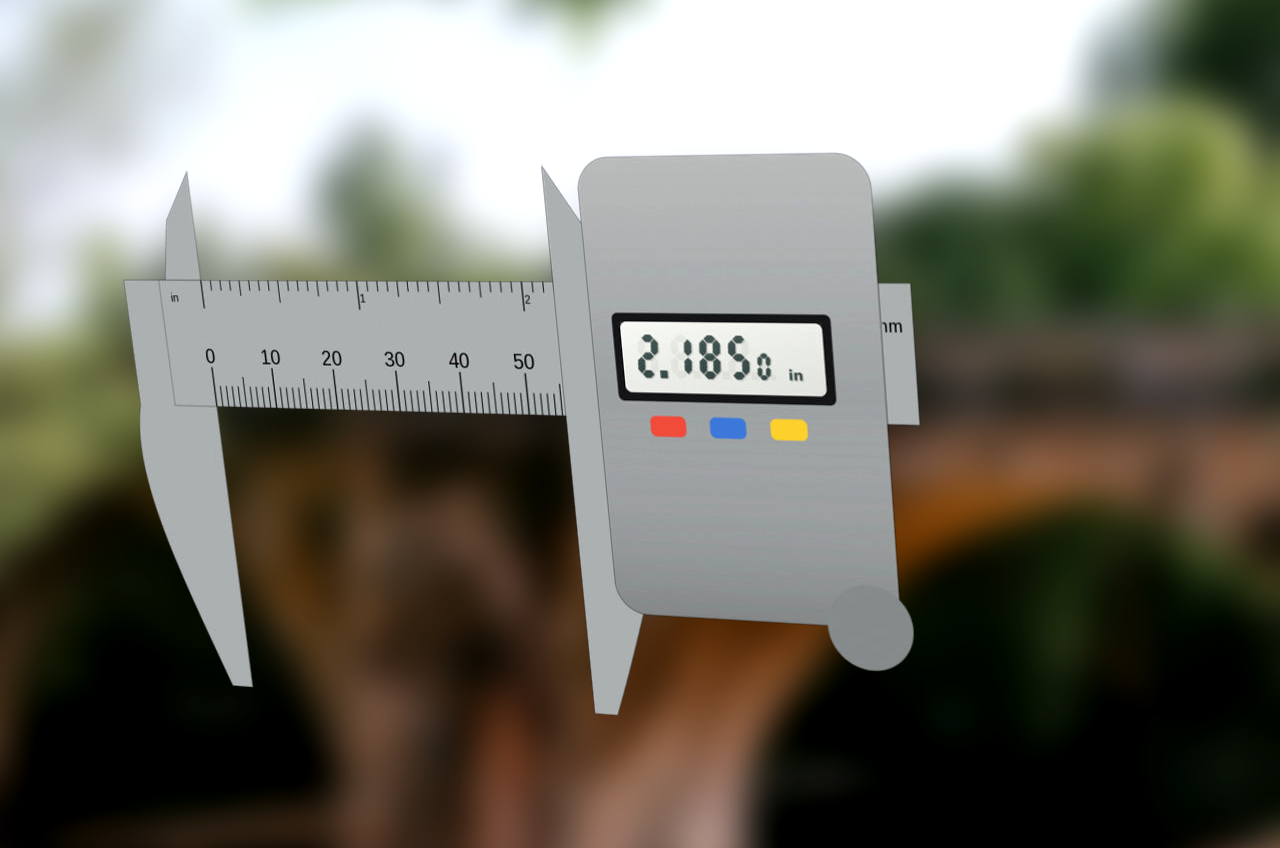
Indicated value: 2.1850 in
